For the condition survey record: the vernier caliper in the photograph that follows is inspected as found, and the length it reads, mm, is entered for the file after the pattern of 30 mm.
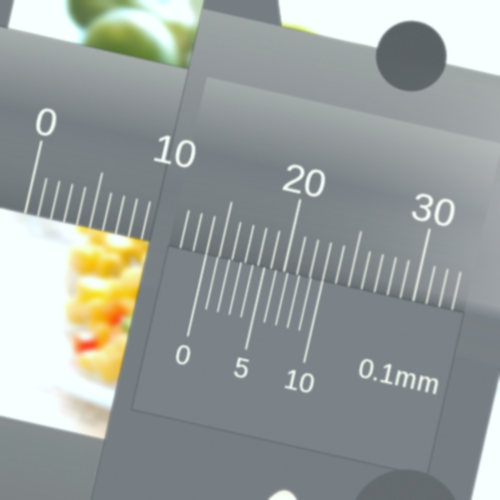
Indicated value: 14.0 mm
